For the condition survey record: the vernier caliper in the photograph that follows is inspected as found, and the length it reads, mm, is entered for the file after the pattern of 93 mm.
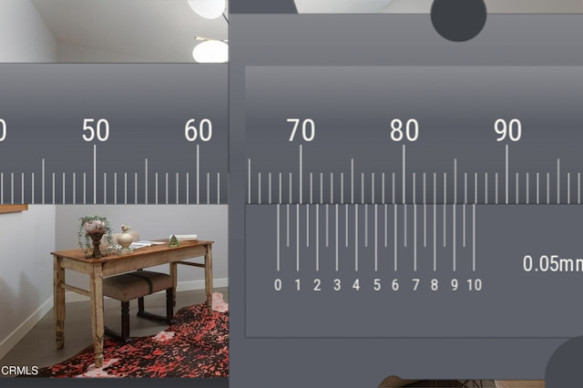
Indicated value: 67.8 mm
